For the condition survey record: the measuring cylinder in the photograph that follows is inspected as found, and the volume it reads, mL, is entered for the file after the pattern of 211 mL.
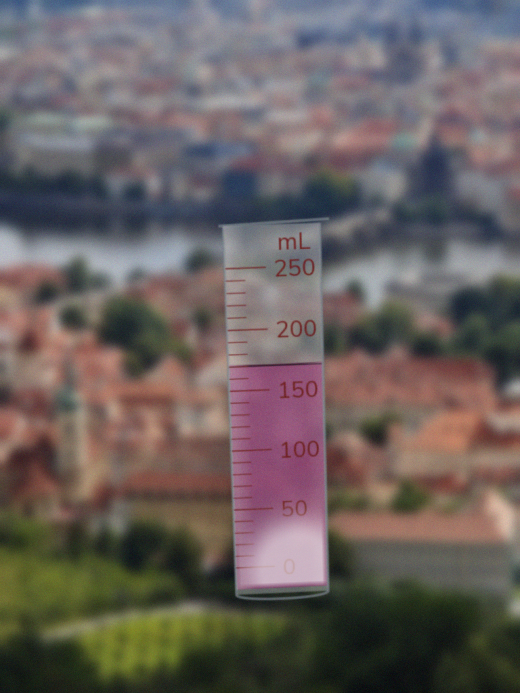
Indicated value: 170 mL
